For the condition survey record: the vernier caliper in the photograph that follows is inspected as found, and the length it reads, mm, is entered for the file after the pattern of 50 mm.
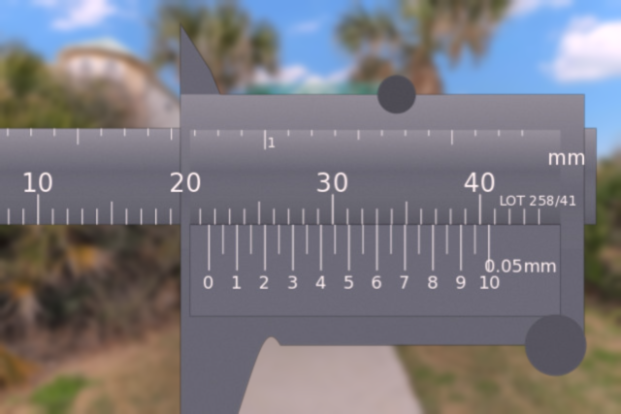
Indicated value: 21.6 mm
